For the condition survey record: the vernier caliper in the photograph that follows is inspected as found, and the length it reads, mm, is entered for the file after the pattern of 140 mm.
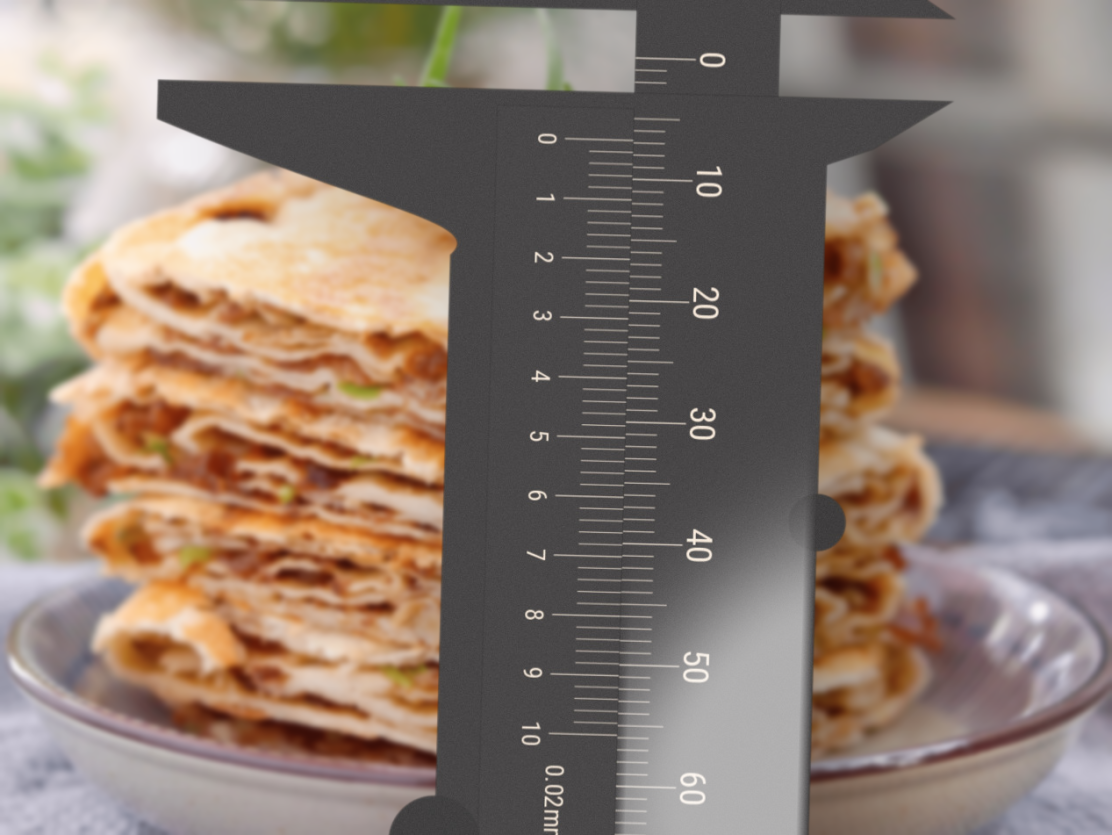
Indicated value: 6.8 mm
